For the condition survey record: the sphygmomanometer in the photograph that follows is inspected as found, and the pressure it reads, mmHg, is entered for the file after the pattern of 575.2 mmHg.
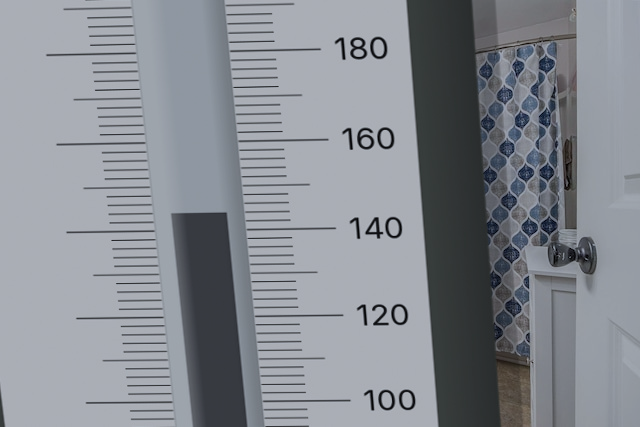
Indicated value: 144 mmHg
